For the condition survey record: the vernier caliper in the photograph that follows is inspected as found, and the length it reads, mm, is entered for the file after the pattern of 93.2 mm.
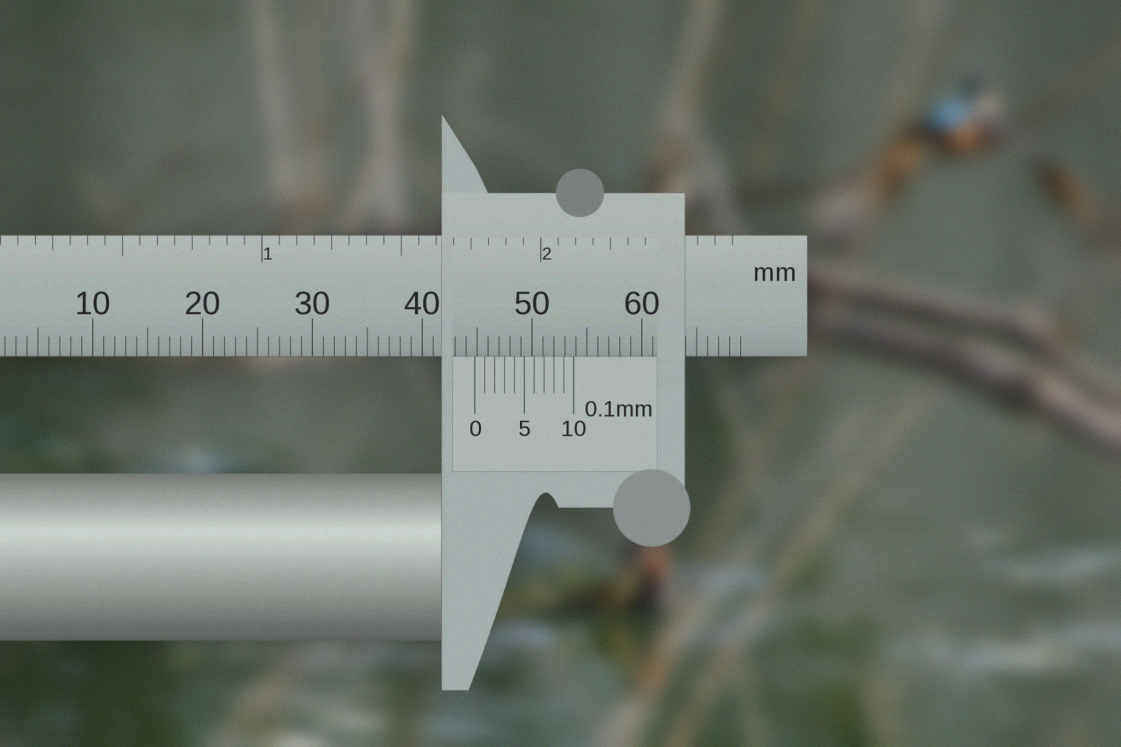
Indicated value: 44.8 mm
